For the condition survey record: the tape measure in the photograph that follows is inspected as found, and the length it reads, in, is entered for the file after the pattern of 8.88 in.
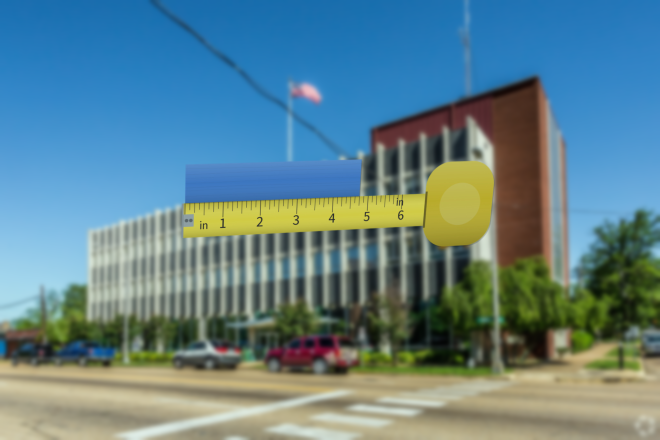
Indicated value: 4.75 in
